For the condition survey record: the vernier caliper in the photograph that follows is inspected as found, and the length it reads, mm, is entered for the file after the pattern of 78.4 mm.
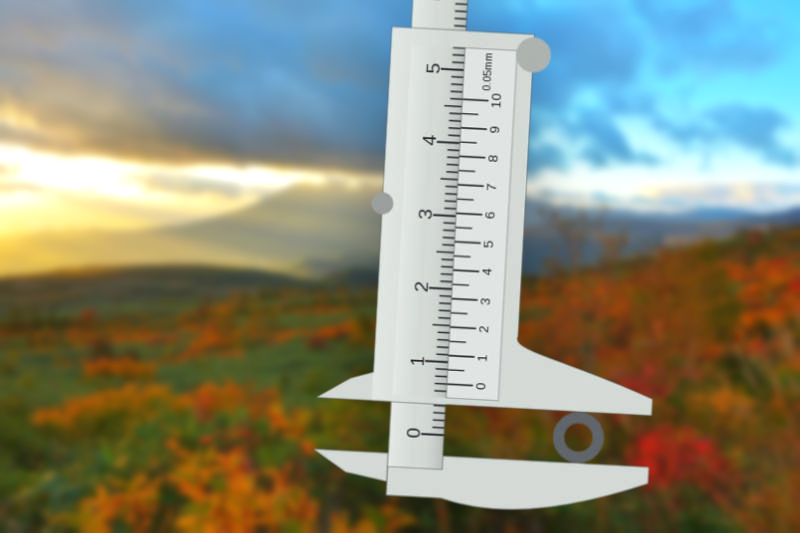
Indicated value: 7.0 mm
